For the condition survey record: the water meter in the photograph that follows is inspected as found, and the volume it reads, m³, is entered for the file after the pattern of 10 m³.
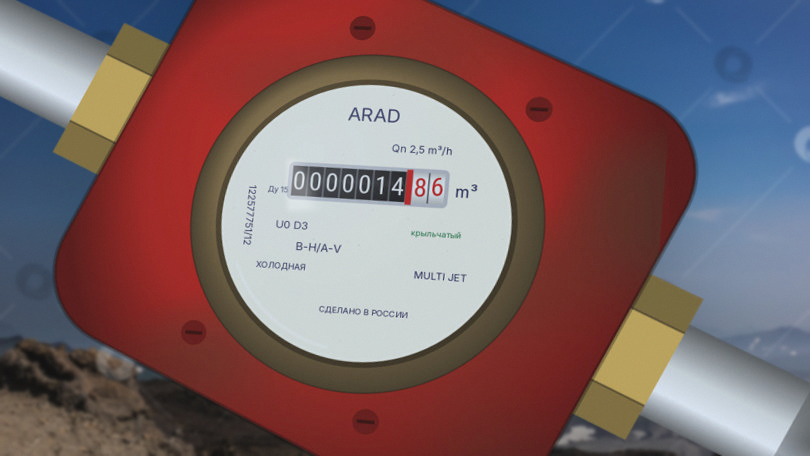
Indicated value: 14.86 m³
